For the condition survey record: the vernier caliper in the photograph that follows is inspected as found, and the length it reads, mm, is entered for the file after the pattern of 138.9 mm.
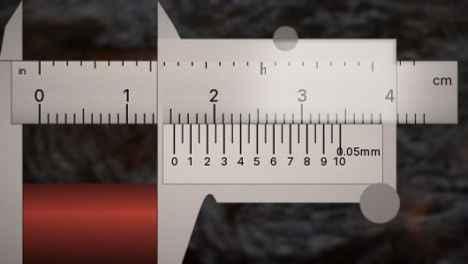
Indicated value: 15.4 mm
